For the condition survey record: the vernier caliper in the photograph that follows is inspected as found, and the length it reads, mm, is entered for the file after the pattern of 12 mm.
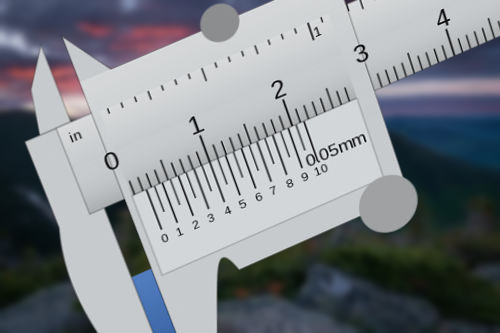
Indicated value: 2.4 mm
